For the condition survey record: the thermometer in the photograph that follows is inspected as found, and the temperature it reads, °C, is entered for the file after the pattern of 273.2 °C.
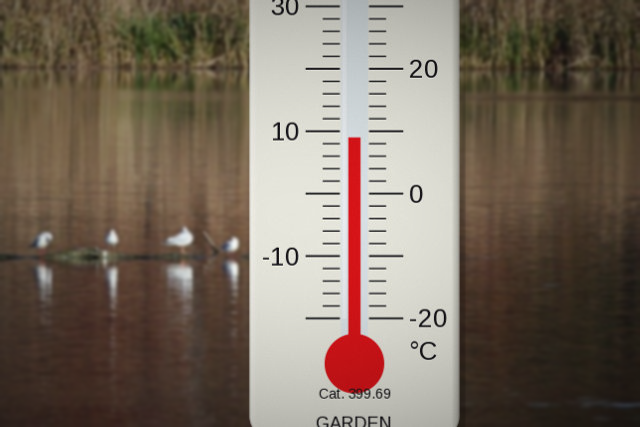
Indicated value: 9 °C
